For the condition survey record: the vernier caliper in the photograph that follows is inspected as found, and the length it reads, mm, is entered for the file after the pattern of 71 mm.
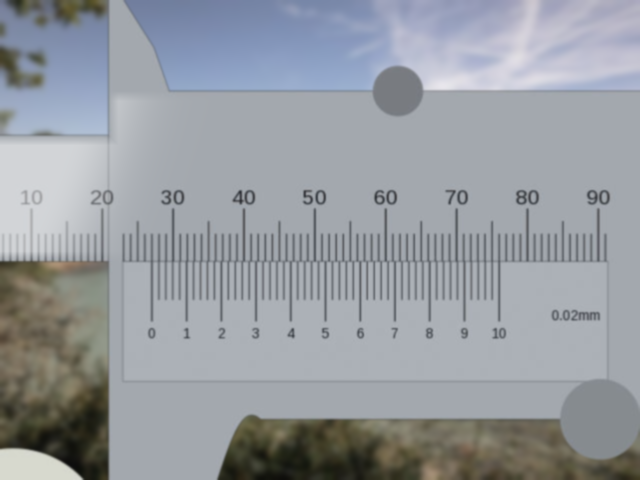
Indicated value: 27.0 mm
